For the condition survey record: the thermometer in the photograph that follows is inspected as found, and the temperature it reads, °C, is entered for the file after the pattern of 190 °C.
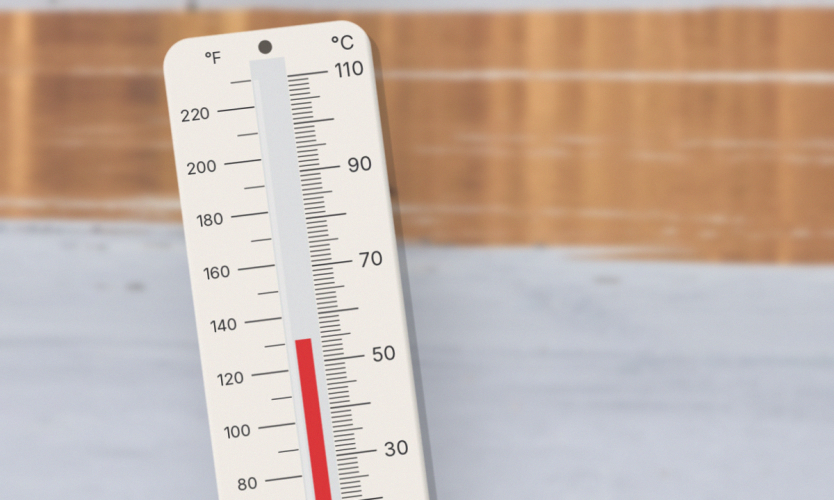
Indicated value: 55 °C
